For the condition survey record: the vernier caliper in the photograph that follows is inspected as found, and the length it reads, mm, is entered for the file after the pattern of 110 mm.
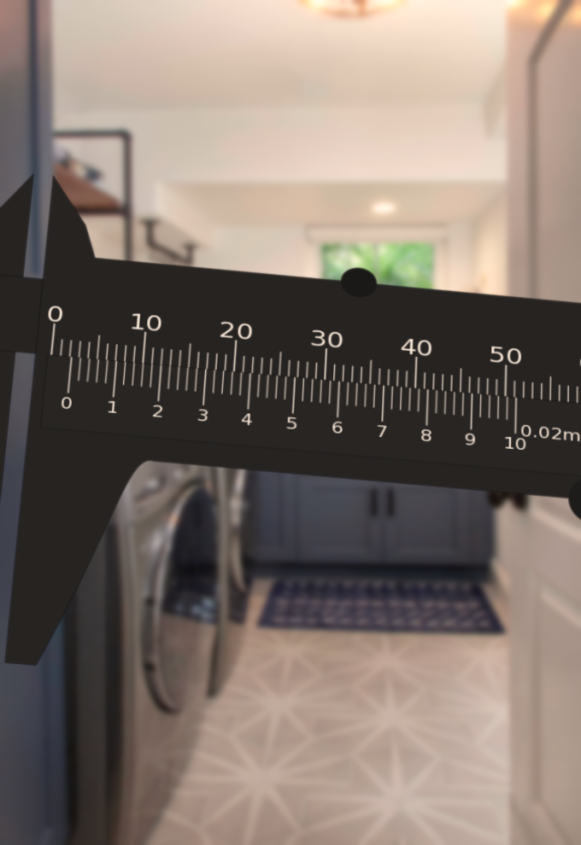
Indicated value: 2.2 mm
